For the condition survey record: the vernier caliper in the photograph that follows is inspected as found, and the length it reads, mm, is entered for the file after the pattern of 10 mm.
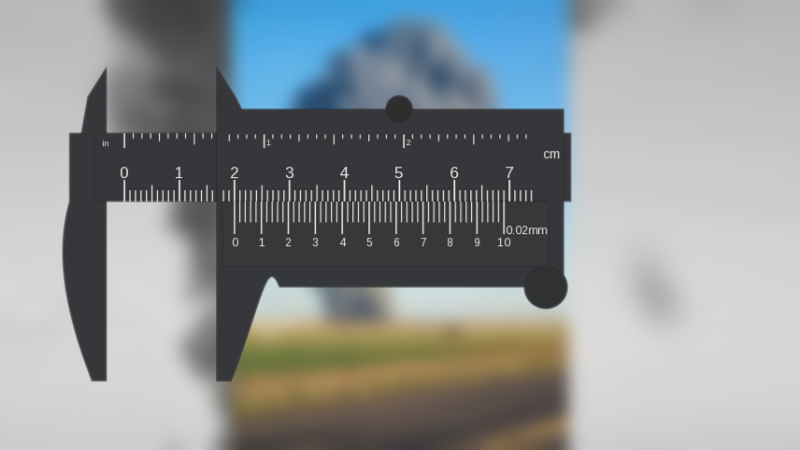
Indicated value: 20.0 mm
